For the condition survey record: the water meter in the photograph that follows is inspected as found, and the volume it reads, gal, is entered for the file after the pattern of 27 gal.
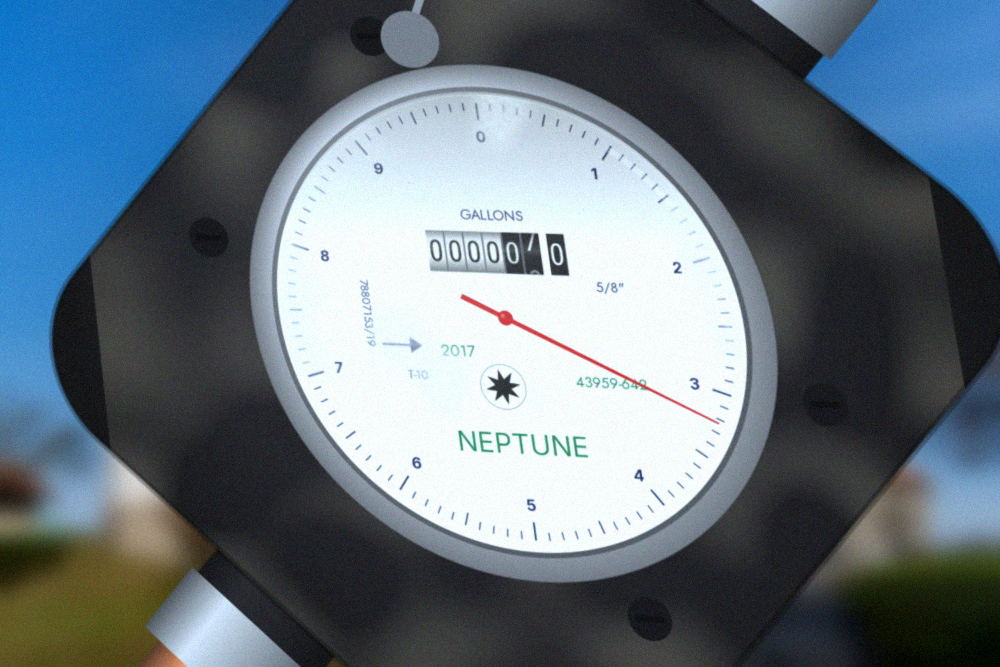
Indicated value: 73.2 gal
